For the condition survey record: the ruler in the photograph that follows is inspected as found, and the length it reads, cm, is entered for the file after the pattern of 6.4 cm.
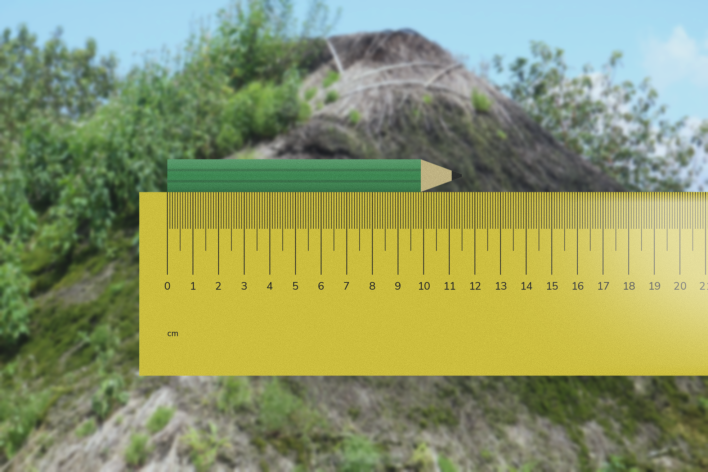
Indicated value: 11.5 cm
